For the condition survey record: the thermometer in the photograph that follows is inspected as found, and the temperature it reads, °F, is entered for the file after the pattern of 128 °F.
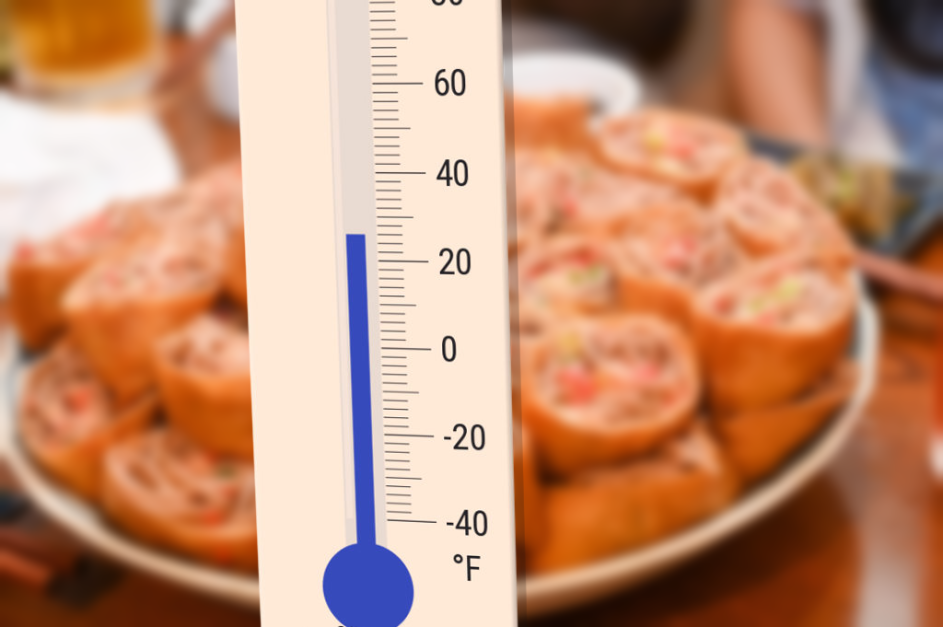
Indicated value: 26 °F
